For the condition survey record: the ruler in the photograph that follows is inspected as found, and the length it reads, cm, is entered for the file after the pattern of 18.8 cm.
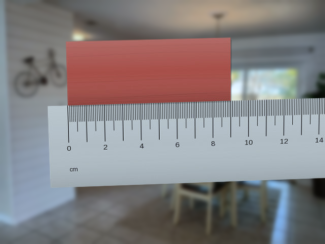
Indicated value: 9 cm
